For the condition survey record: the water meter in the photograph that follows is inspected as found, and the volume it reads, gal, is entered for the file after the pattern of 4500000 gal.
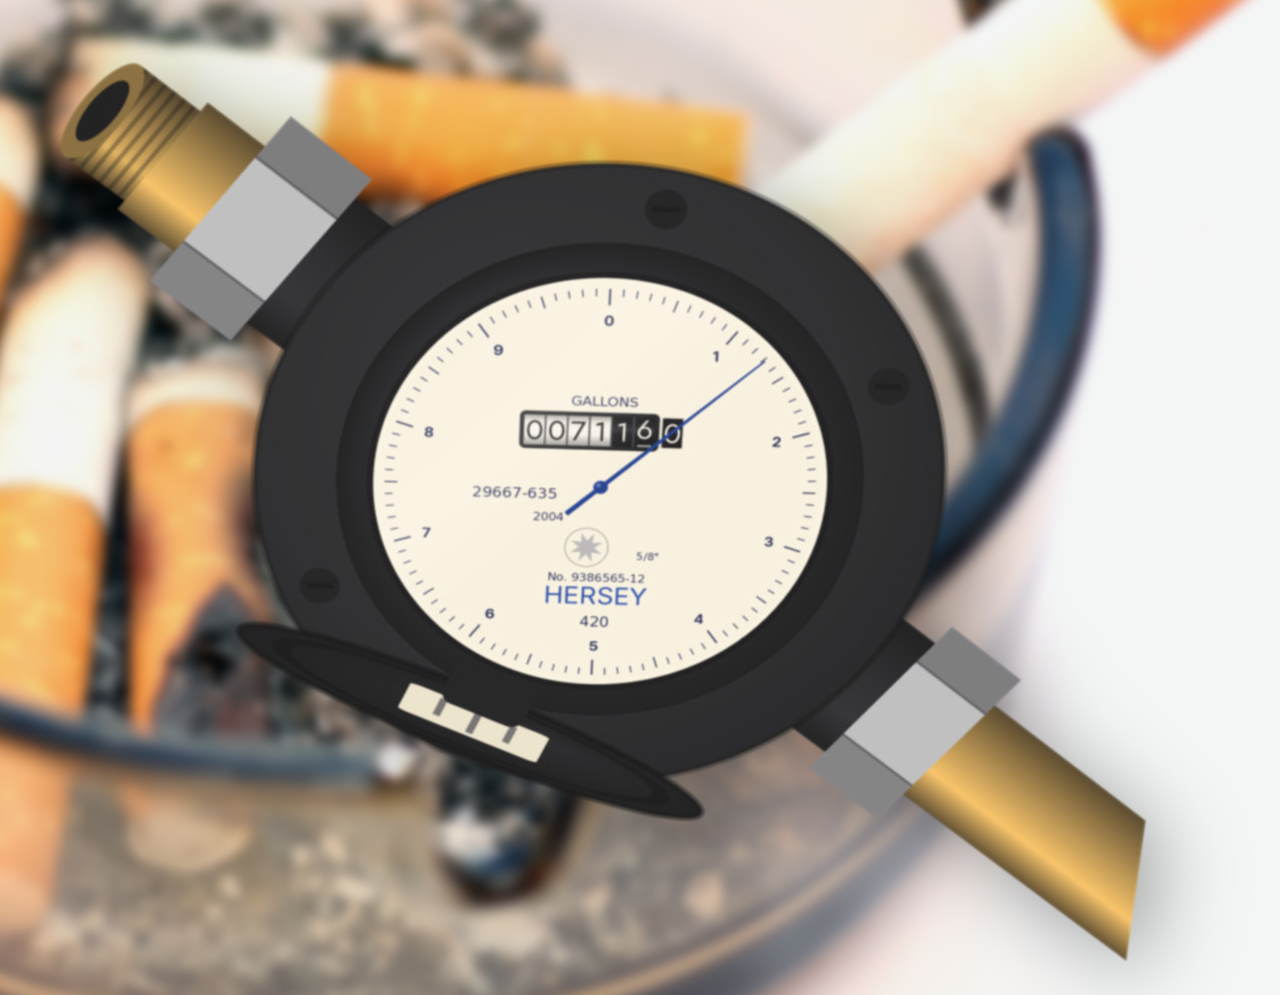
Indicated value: 71161.3 gal
